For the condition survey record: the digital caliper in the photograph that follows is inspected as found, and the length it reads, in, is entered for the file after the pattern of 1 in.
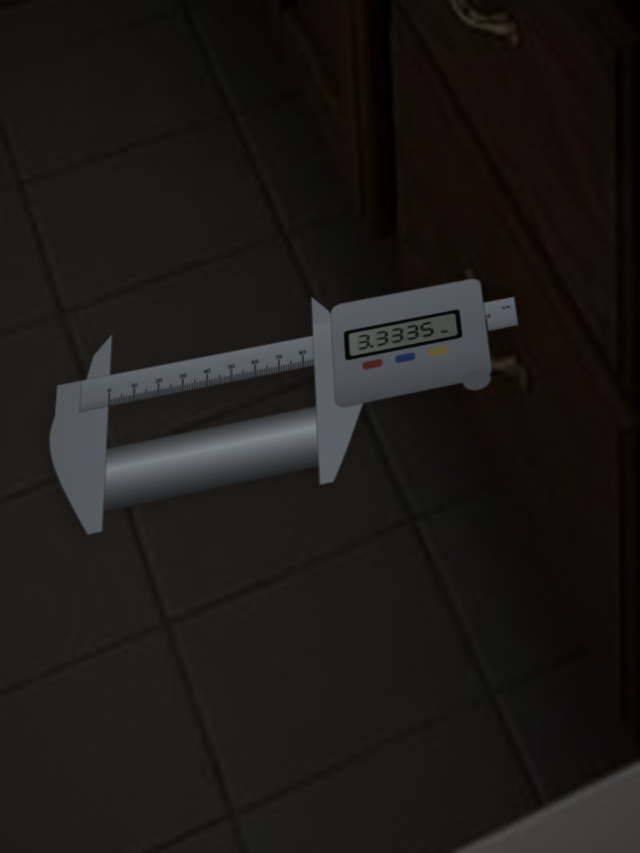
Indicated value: 3.3335 in
